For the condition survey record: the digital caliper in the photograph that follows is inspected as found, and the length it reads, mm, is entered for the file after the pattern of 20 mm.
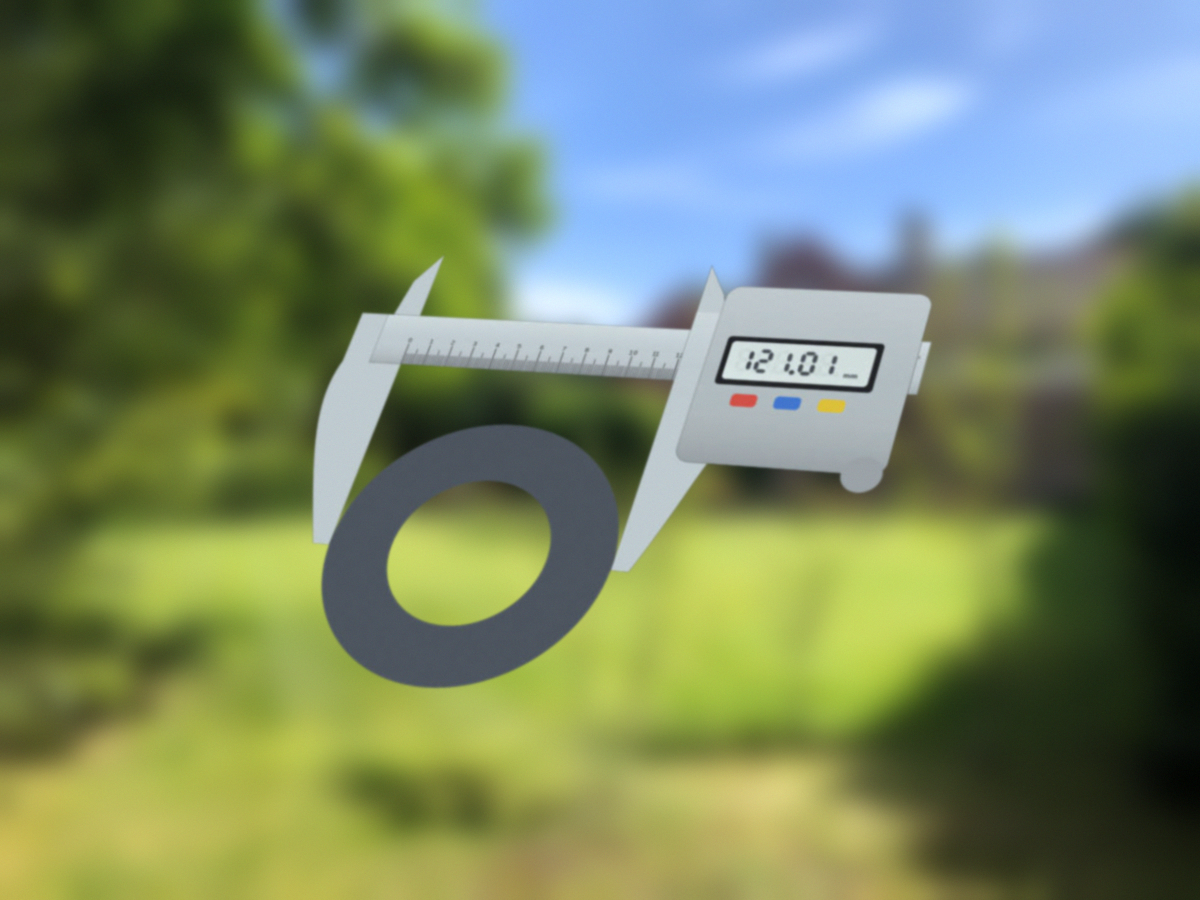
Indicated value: 121.01 mm
